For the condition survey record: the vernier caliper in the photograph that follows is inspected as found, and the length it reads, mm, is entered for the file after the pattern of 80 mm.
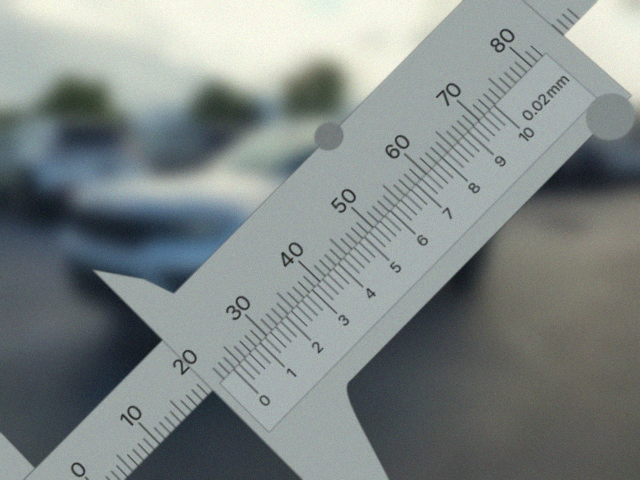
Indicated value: 23.8 mm
